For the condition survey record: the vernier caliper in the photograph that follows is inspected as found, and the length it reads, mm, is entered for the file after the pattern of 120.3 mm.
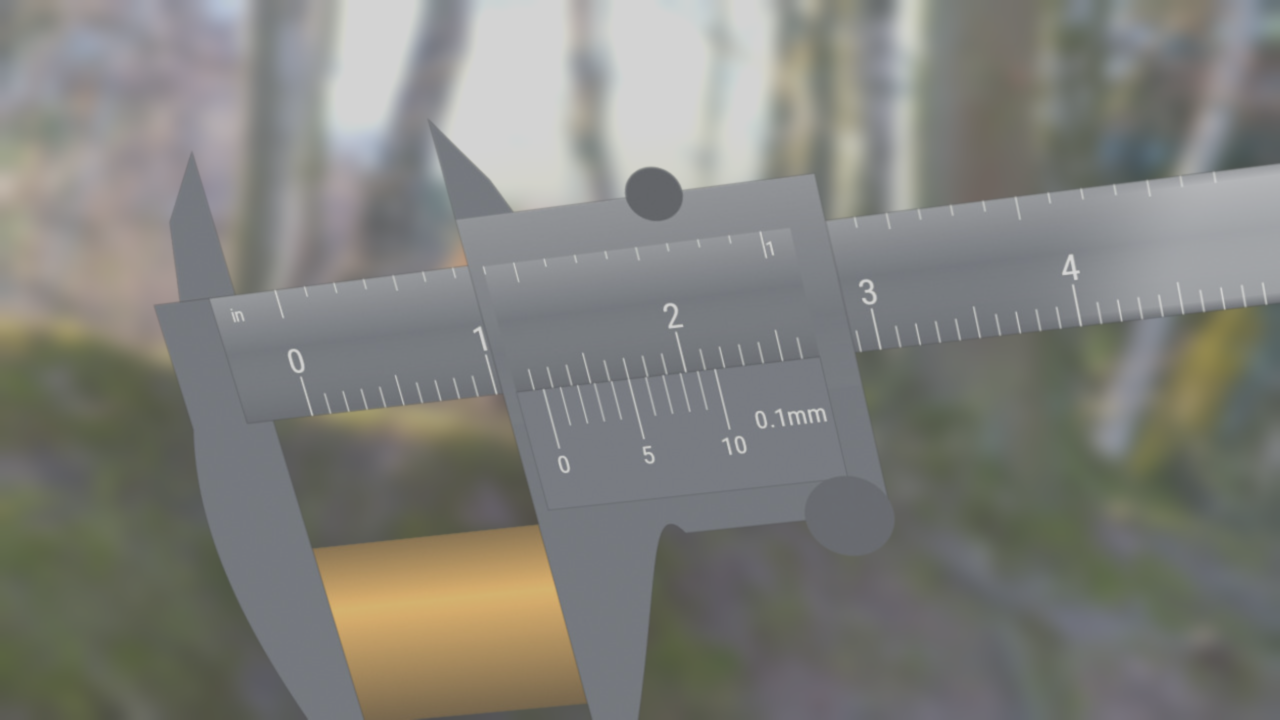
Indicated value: 12.5 mm
